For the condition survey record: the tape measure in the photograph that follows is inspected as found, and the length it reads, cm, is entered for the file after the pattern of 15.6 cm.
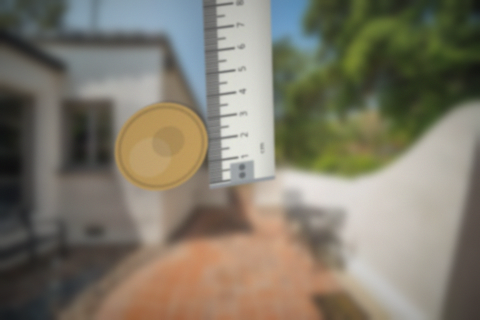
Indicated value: 4 cm
